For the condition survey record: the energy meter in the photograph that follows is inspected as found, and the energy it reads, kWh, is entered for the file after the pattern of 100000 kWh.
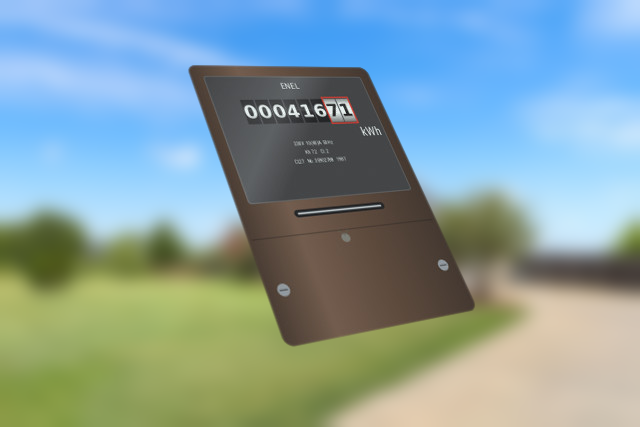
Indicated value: 416.71 kWh
